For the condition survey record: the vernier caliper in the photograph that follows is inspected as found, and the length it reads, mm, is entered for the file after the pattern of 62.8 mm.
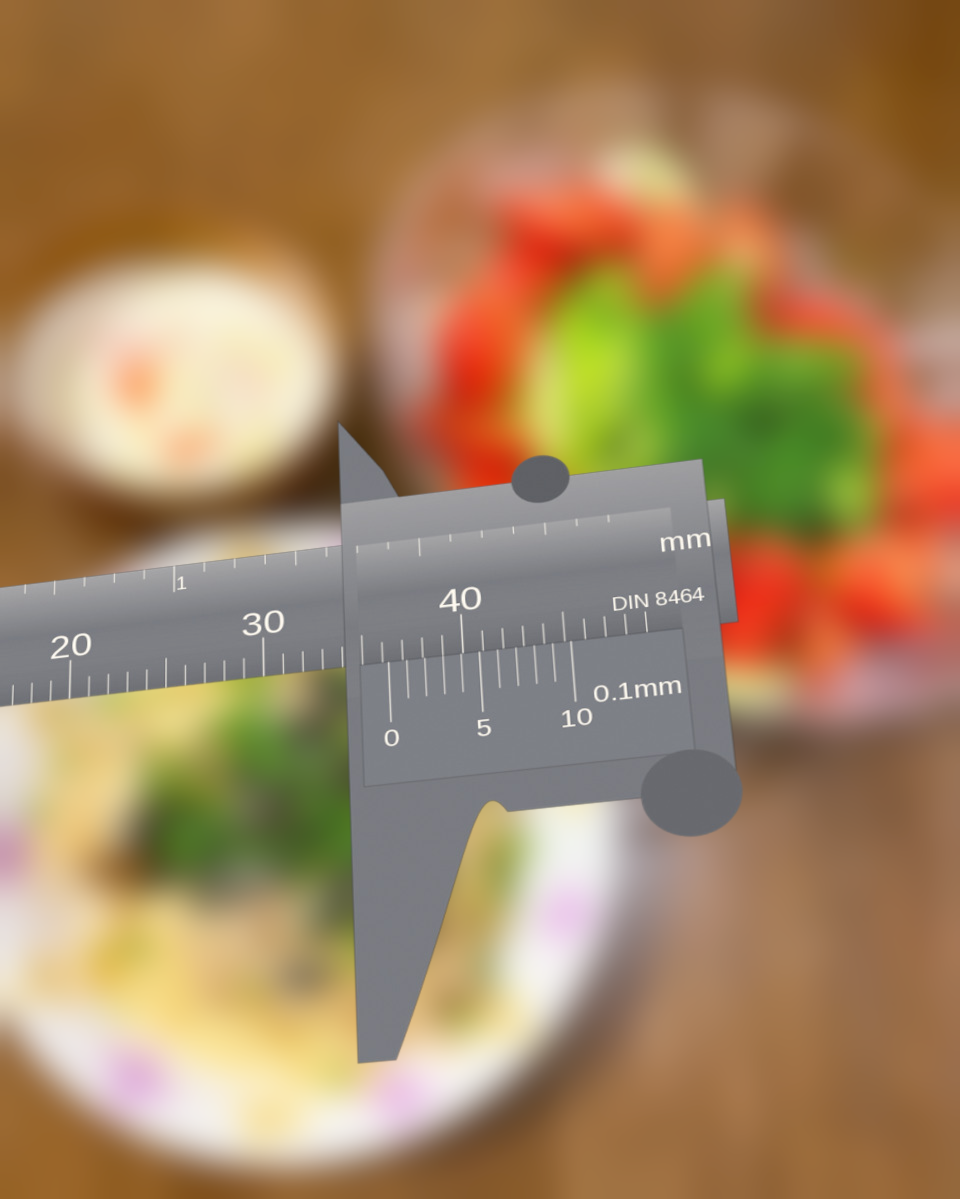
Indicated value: 36.3 mm
